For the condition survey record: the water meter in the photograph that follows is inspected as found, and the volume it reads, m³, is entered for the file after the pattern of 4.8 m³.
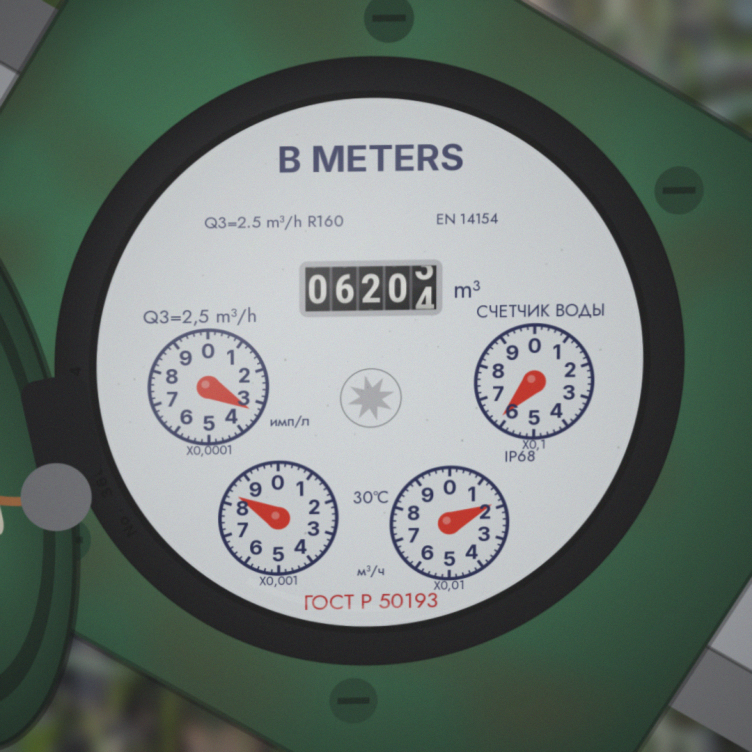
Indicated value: 6203.6183 m³
